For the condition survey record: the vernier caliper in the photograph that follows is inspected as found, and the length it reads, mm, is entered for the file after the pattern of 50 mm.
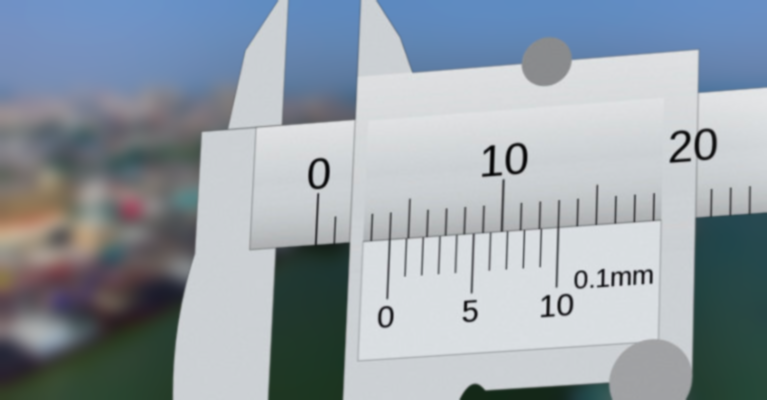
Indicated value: 4.0 mm
